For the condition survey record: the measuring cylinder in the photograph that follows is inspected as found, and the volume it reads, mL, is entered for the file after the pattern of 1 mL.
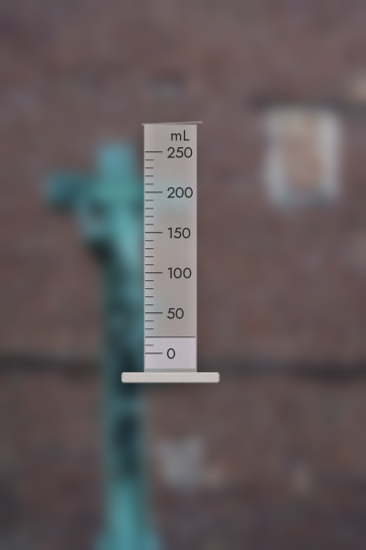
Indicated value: 20 mL
